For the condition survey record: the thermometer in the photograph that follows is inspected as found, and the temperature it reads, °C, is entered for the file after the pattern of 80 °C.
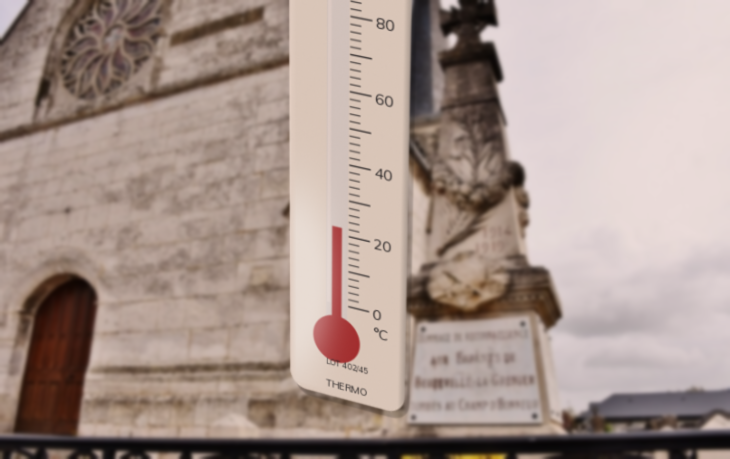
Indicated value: 22 °C
